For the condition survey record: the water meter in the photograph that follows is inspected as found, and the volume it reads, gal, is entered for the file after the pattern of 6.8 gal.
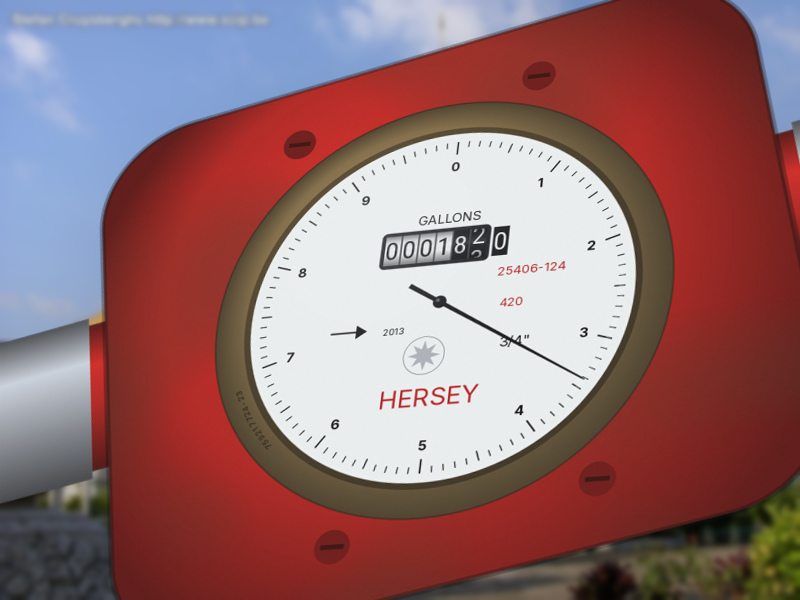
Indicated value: 1823.4 gal
